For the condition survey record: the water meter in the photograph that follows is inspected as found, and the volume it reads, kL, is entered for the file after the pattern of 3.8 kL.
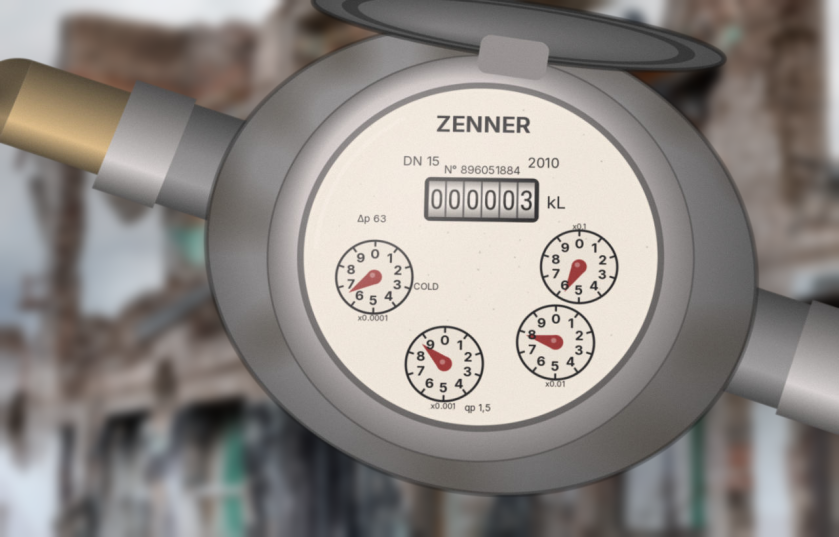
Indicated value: 3.5786 kL
